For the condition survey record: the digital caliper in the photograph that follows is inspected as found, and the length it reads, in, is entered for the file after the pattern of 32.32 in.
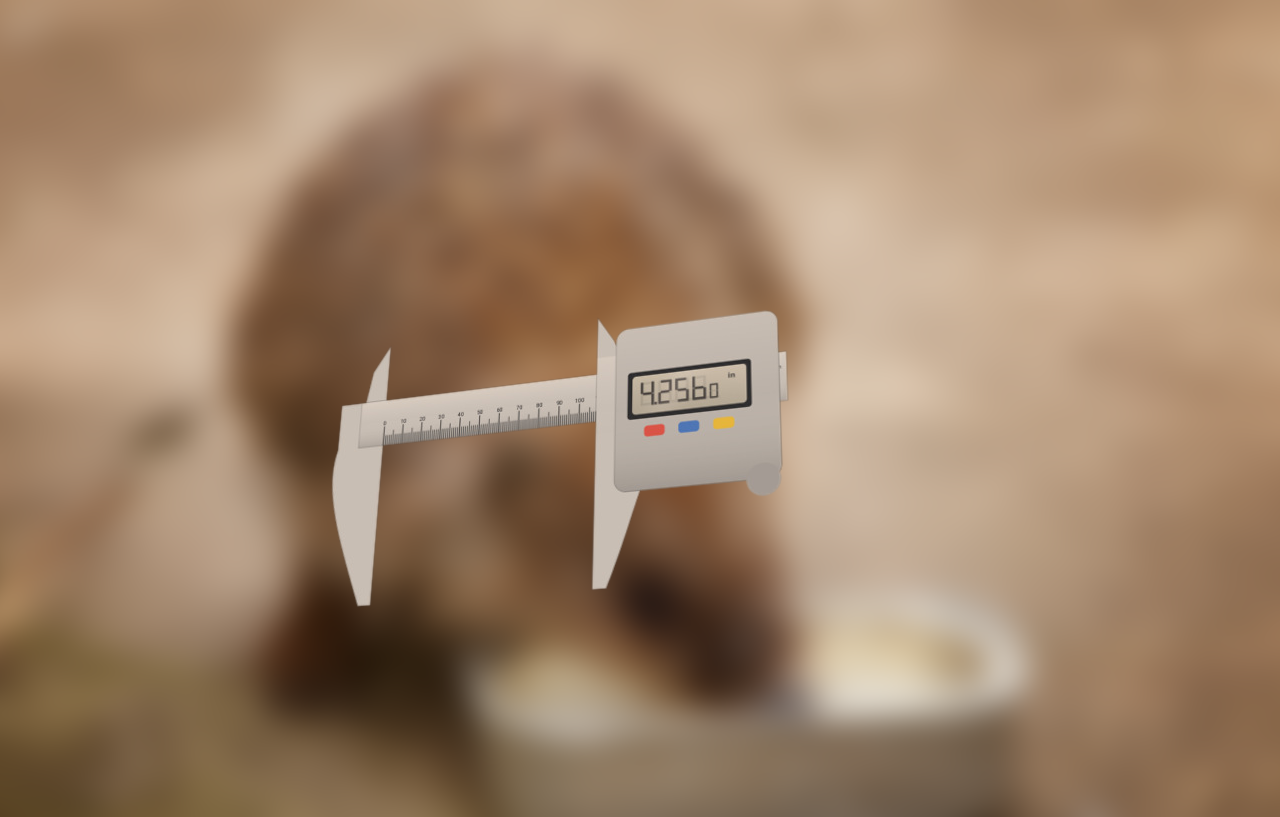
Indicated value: 4.2560 in
